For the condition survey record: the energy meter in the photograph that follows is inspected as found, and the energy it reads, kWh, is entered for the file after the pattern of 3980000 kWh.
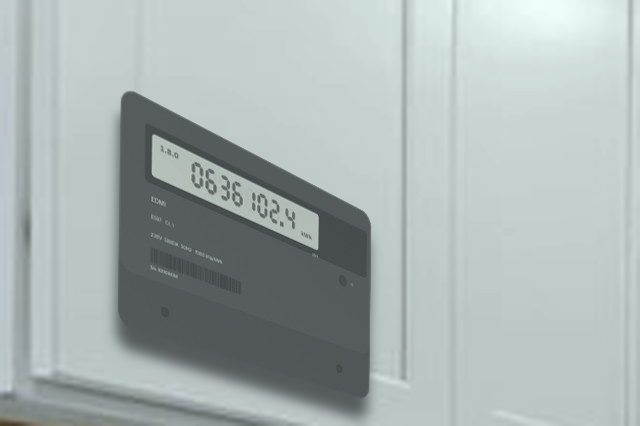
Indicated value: 636102.4 kWh
